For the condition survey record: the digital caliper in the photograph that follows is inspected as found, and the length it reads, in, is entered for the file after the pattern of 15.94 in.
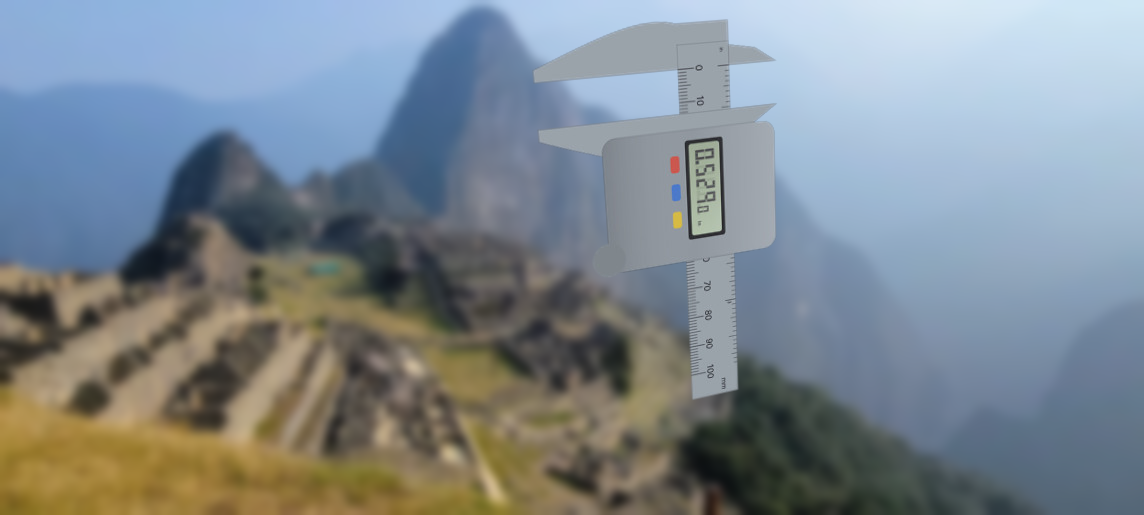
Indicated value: 0.5290 in
